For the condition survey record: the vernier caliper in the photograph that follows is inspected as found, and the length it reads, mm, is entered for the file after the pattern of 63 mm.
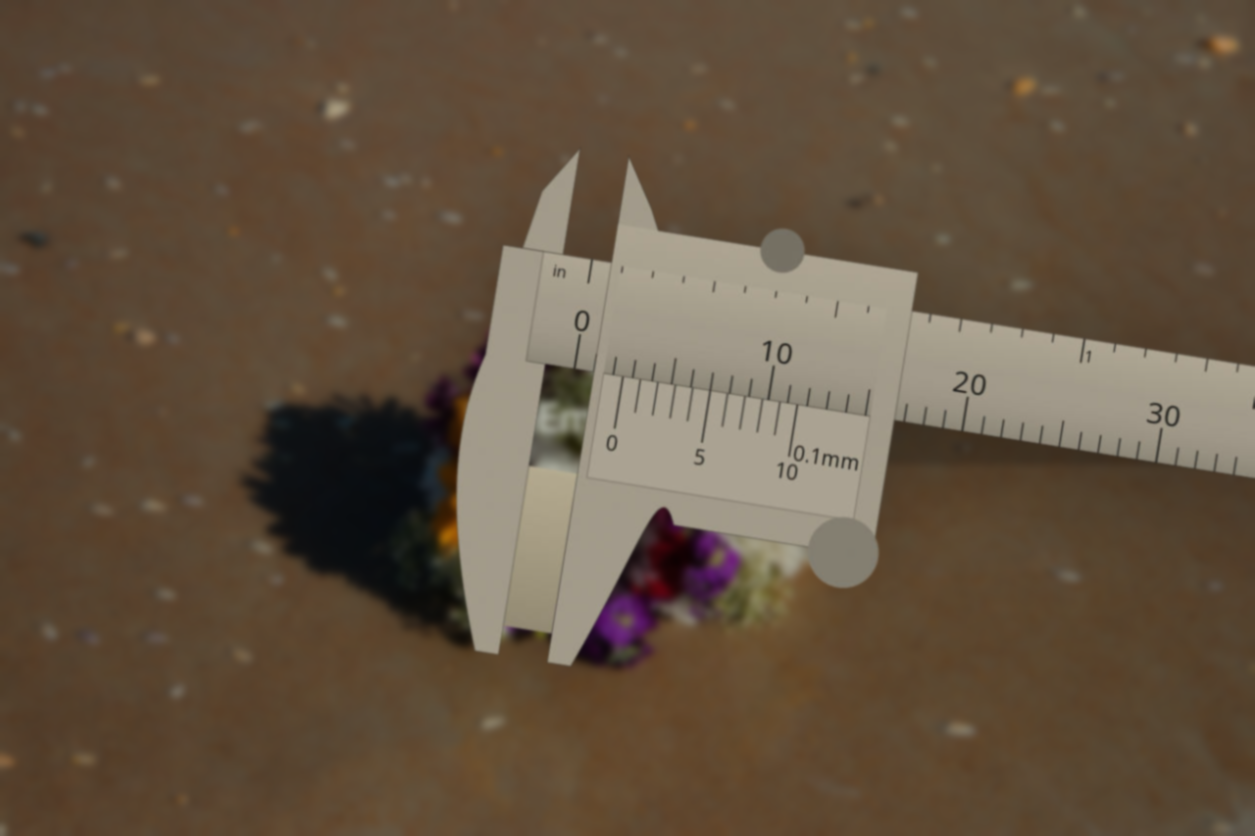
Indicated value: 2.5 mm
